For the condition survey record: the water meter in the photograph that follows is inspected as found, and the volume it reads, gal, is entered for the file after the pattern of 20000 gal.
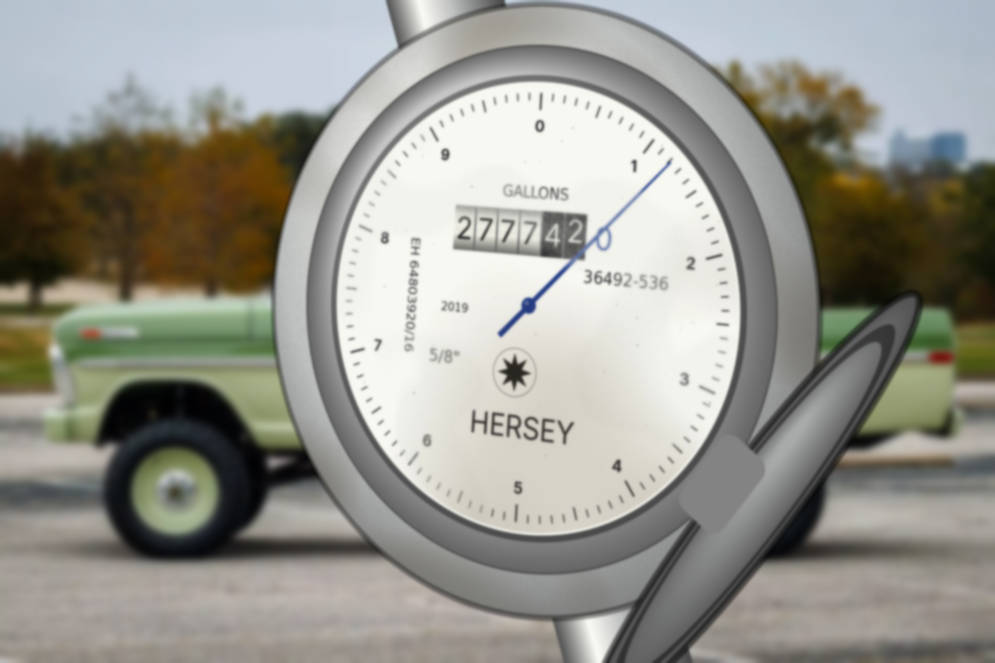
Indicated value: 2777421.2 gal
